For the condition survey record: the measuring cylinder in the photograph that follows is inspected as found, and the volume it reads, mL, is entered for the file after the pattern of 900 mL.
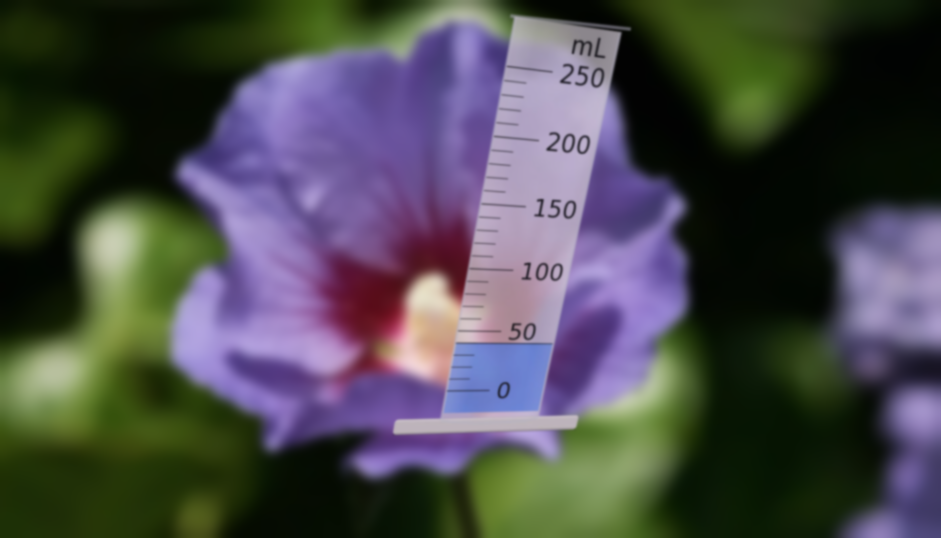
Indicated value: 40 mL
